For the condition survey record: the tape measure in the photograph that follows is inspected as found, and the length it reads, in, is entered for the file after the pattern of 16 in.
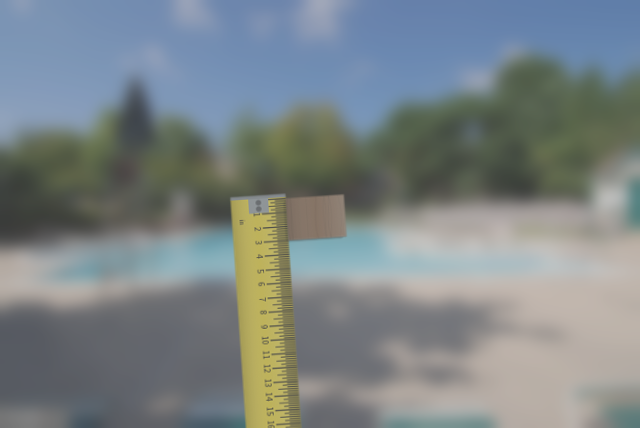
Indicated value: 3 in
